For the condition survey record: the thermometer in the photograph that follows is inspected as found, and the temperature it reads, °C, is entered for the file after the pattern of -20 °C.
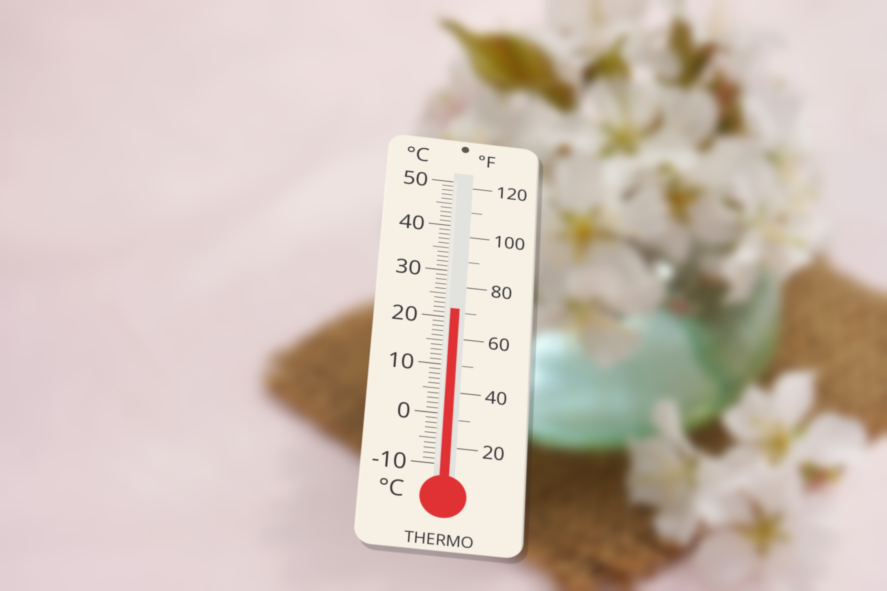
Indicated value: 22 °C
